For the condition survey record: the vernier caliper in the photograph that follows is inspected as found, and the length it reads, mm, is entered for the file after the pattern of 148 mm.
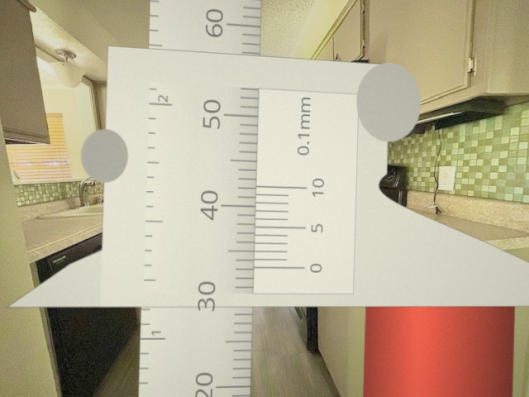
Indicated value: 33.2 mm
